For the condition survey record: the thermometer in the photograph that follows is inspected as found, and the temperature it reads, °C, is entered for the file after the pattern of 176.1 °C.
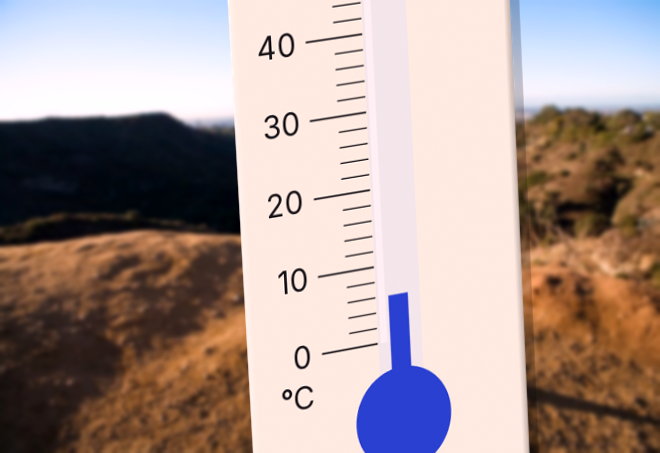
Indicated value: 6 °C
